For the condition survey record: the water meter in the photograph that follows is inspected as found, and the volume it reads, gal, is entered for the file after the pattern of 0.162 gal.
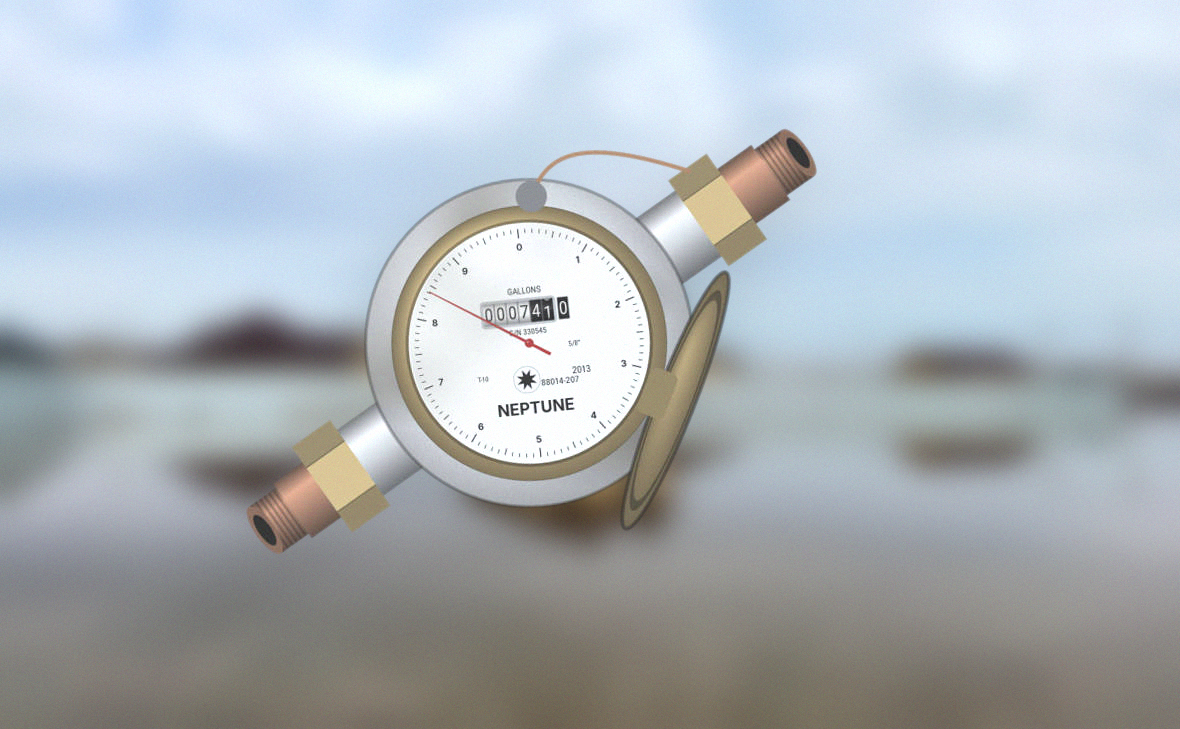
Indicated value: 7408.4 gal
